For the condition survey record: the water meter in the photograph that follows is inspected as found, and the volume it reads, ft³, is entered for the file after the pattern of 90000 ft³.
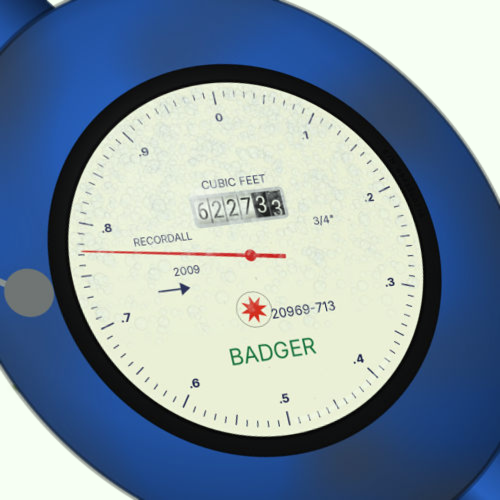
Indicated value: 622732.77 ft³
